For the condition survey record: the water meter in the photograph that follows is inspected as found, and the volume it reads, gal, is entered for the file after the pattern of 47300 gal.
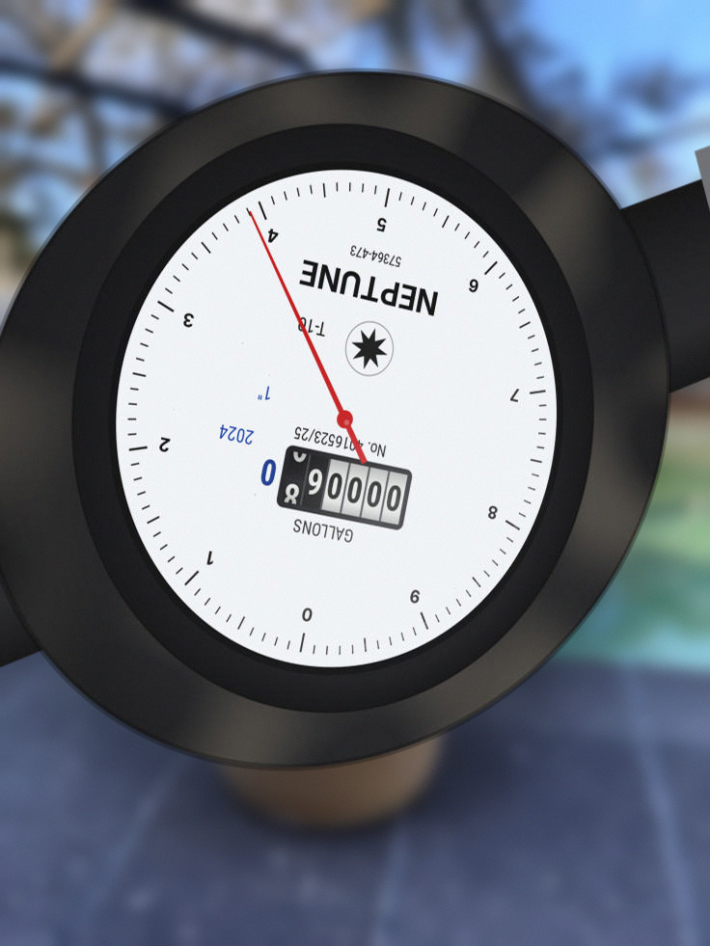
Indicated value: 683.9 gal
